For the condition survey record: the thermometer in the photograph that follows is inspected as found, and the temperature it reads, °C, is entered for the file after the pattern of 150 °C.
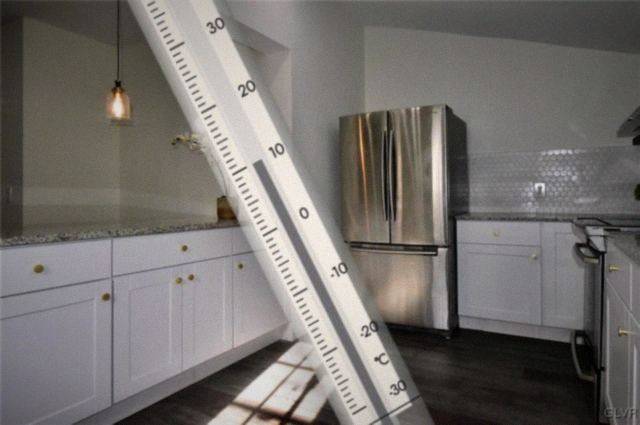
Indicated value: 10 °C
